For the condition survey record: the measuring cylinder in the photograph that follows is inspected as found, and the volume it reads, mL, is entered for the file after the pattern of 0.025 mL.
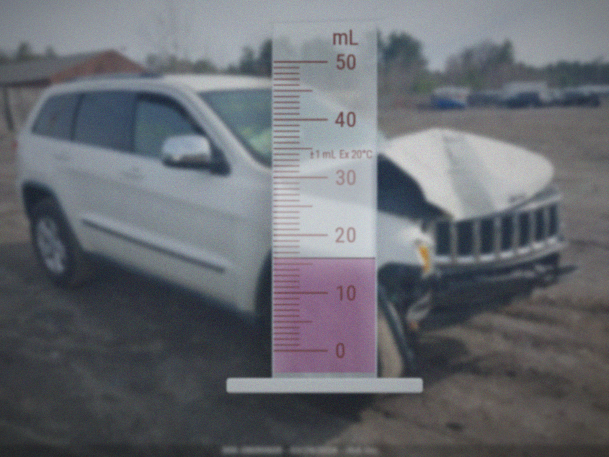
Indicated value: 16 mL
